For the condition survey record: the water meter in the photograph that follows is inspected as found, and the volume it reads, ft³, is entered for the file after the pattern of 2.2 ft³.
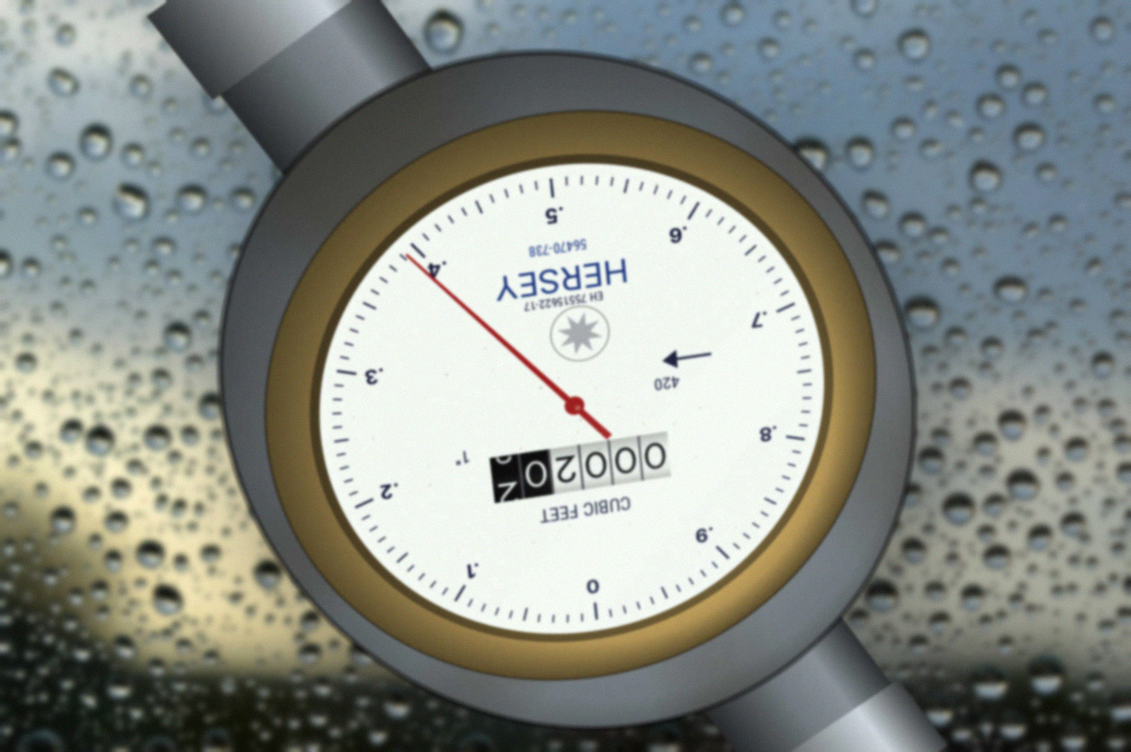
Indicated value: 202.39 ft³
